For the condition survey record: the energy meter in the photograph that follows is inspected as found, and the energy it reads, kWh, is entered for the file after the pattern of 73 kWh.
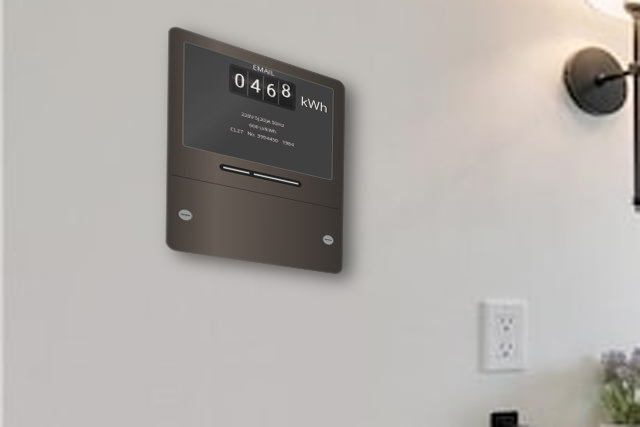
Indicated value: 468 kWh
